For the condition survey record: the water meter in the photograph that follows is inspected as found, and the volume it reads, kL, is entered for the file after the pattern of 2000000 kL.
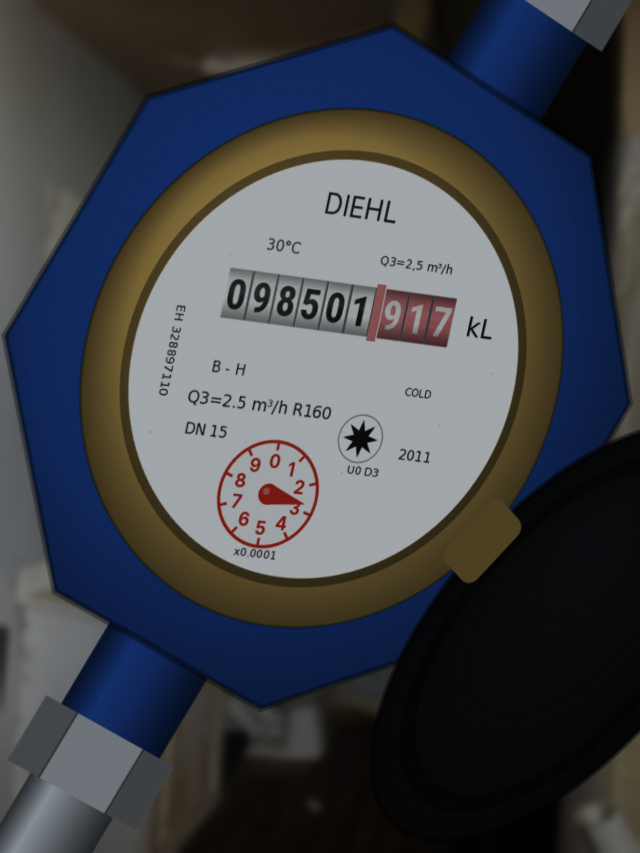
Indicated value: 98501.9172 kL
